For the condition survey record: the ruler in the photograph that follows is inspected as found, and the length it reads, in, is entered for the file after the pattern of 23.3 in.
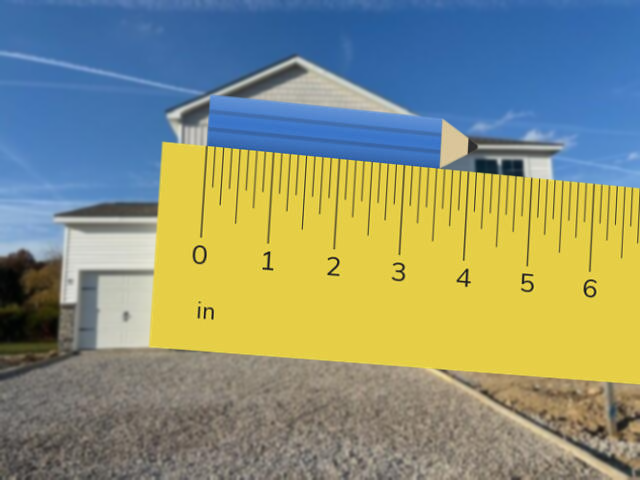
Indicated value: 4.125 in
